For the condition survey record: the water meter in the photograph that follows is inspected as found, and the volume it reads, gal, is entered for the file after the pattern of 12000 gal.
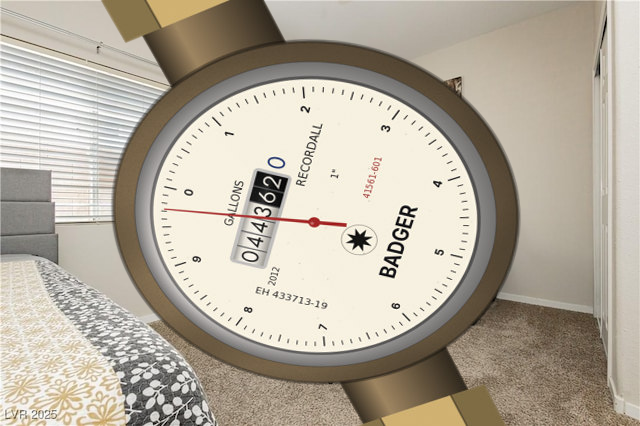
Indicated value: 443619.7 gal
